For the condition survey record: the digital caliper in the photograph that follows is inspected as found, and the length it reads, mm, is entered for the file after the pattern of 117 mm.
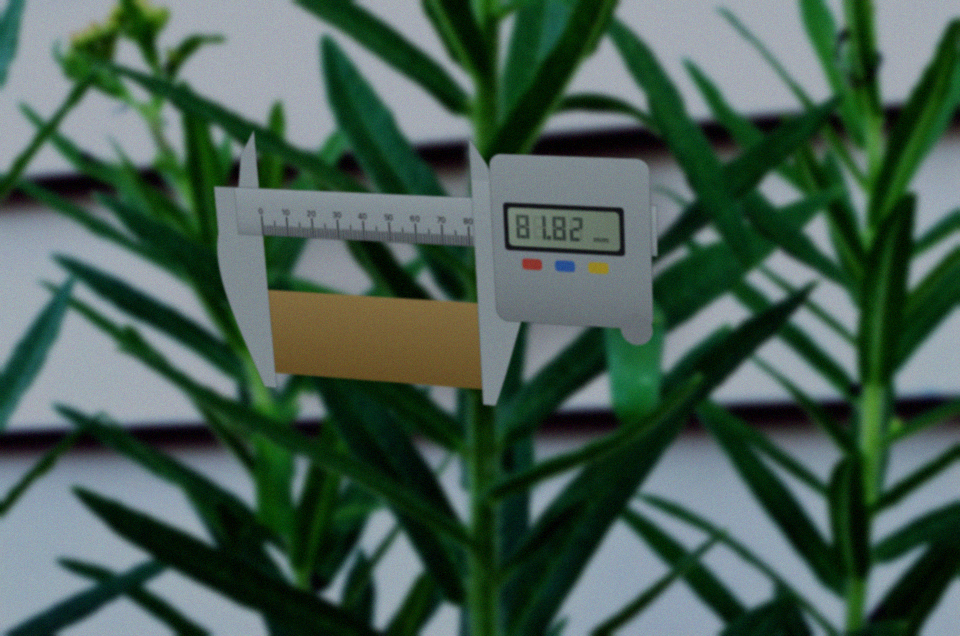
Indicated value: 81.82 mm
